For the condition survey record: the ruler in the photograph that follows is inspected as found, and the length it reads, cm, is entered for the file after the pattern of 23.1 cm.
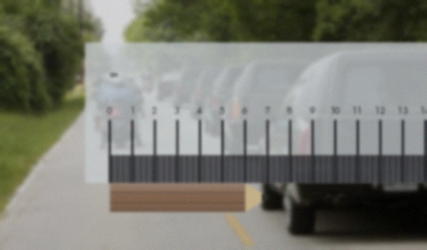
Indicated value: 7 cm
